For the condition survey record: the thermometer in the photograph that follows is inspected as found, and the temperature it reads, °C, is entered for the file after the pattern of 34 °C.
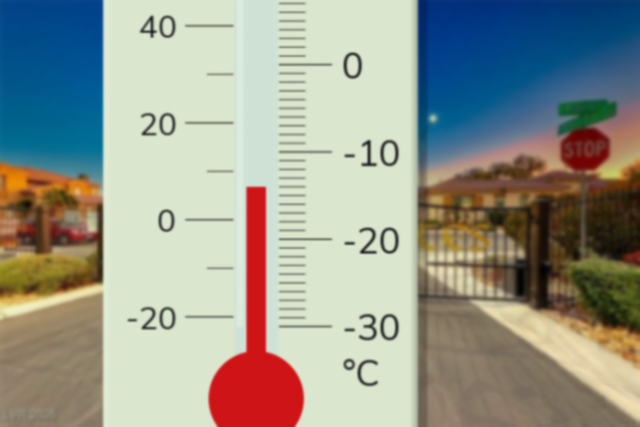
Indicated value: -14 °C
